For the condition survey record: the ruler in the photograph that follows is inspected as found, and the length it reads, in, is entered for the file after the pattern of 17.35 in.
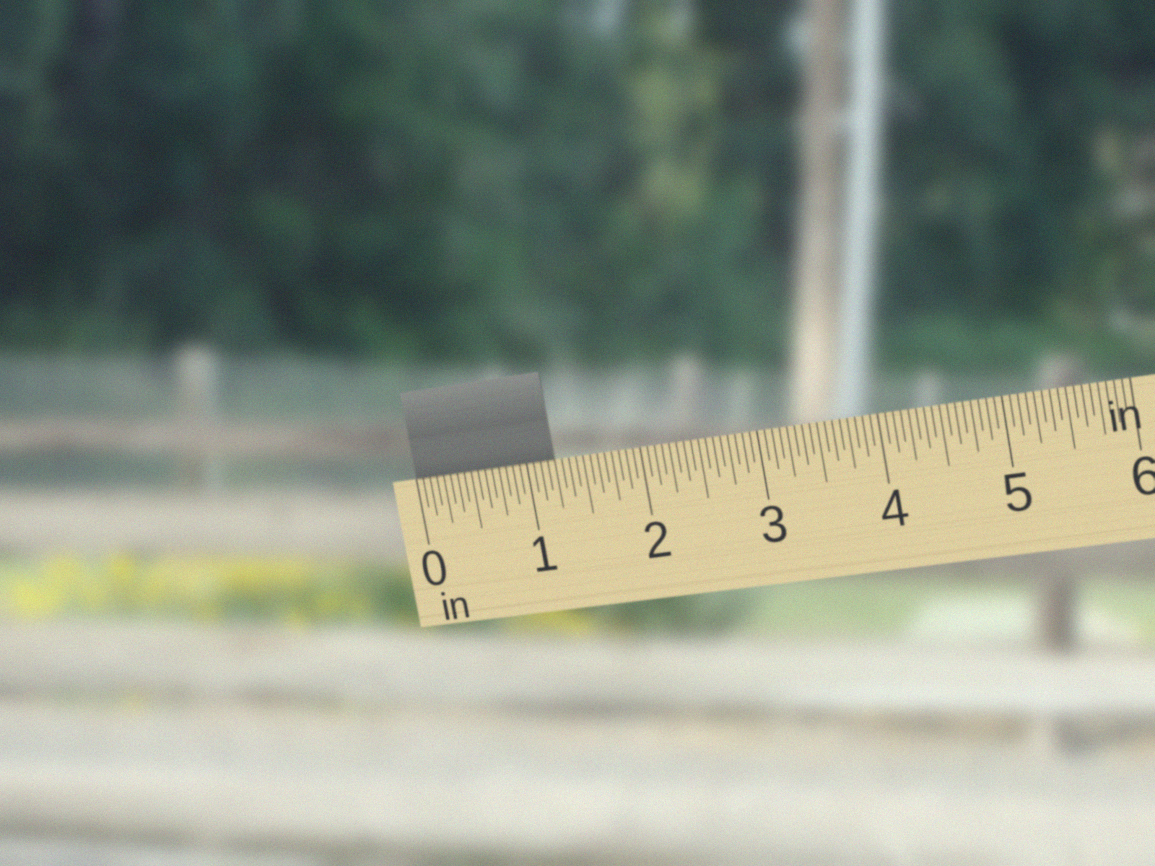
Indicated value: 1.25 in
